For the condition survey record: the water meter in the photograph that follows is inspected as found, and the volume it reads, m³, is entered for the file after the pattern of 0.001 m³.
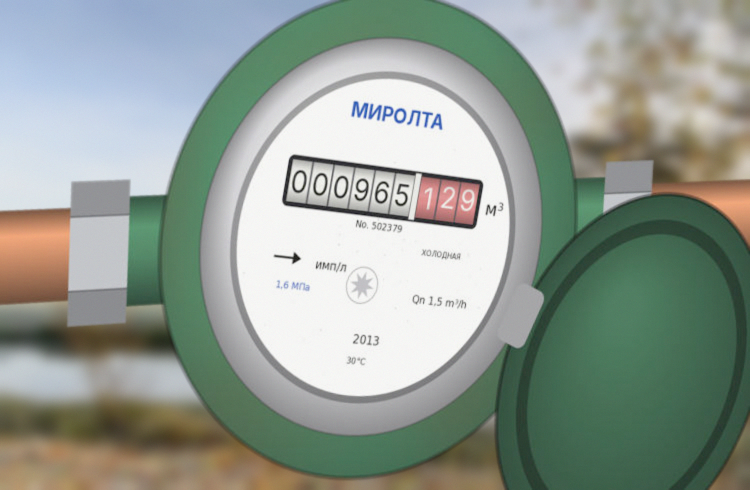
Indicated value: 965.129 m³
